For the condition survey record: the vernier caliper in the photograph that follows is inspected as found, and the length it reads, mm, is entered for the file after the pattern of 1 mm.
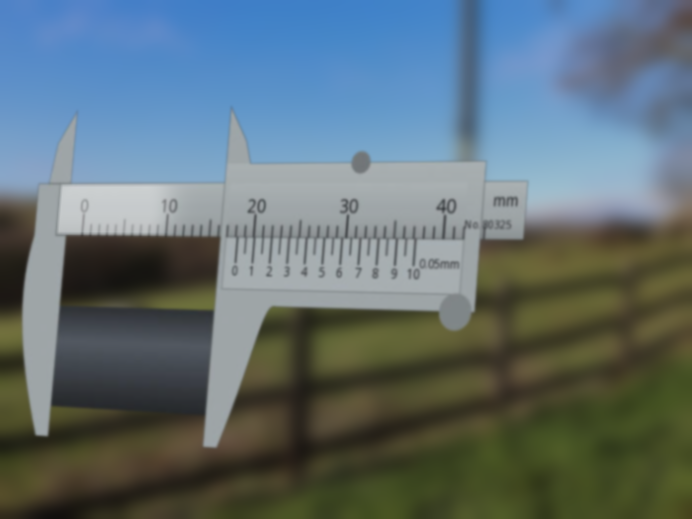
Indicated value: 18.2 mm
